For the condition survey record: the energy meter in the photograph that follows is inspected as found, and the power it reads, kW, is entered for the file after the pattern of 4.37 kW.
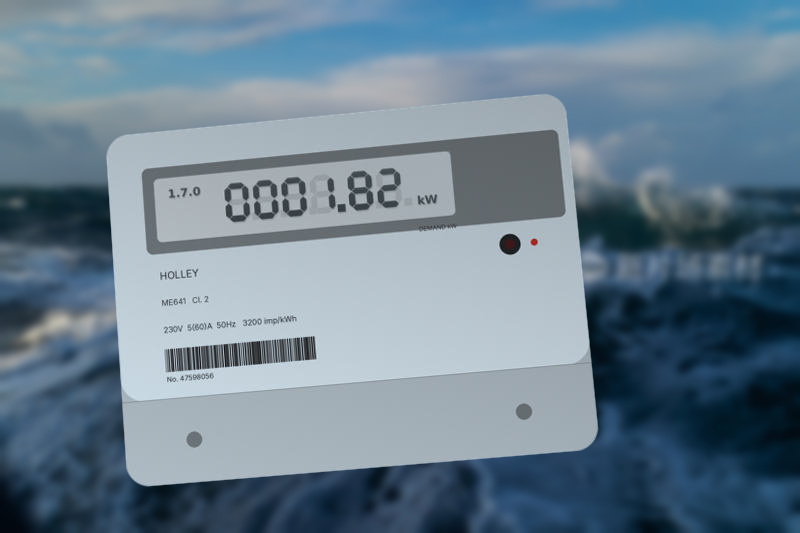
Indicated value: 1.82 kW
